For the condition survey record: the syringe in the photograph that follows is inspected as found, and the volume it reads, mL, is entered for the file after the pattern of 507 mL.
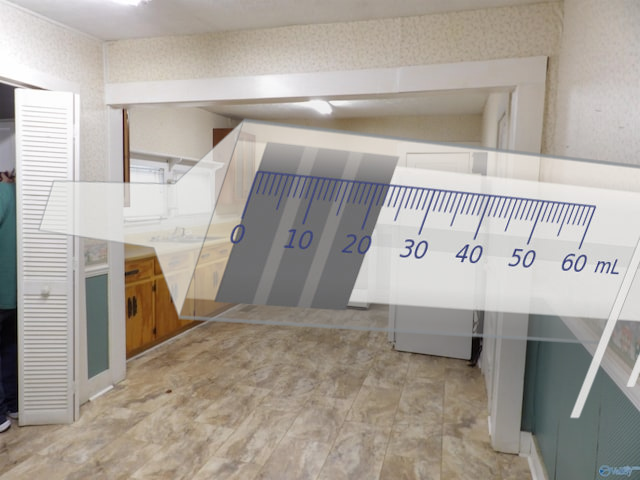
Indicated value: 0 mL
